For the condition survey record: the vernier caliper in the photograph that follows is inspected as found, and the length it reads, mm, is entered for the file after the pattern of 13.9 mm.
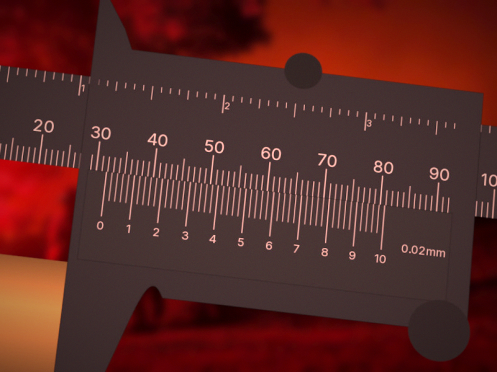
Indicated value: 31.8 mm
